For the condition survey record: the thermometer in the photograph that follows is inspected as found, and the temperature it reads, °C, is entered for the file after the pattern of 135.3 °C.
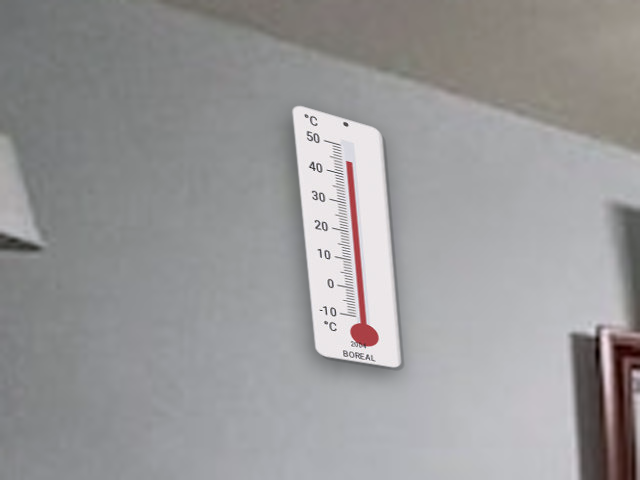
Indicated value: 45 °C
